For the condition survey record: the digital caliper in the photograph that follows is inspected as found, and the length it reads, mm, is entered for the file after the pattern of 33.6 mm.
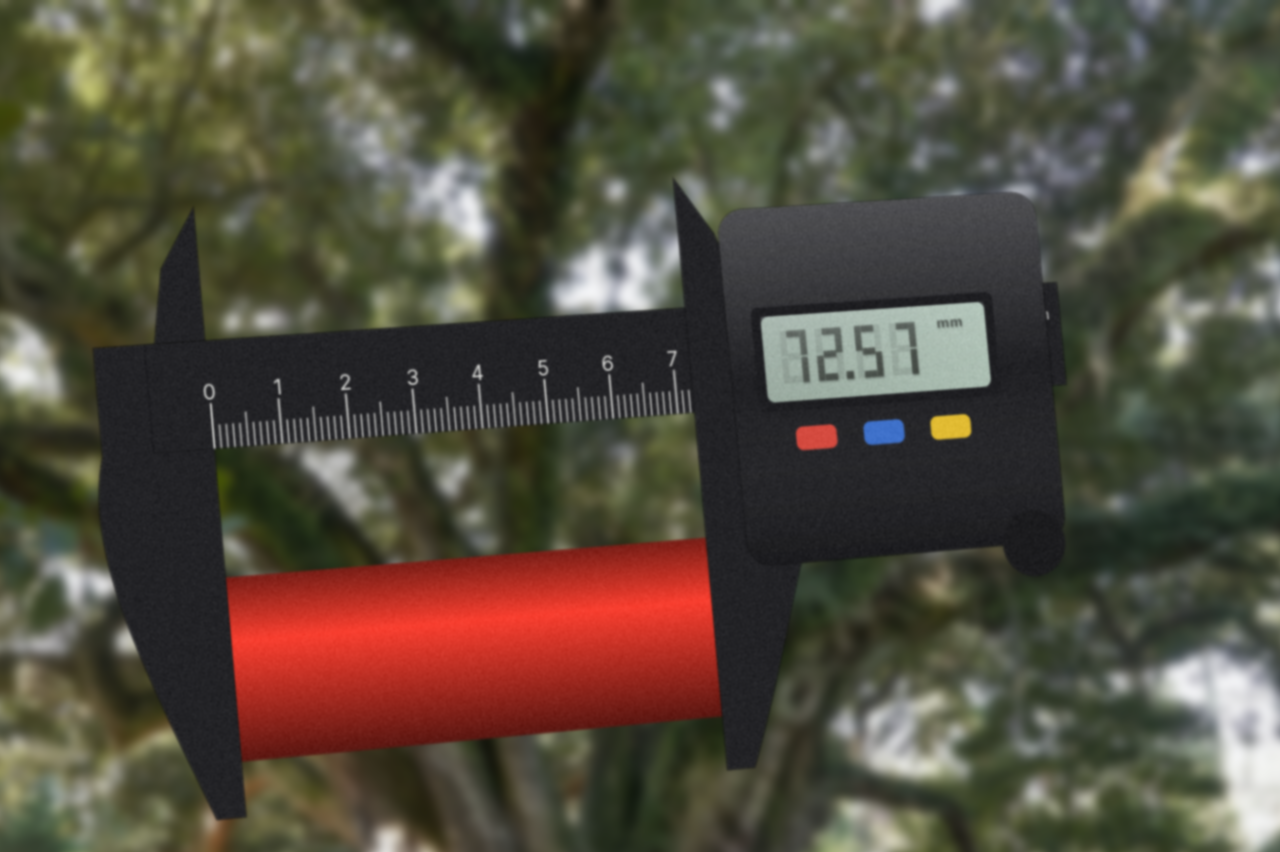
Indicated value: 72.57 mm
